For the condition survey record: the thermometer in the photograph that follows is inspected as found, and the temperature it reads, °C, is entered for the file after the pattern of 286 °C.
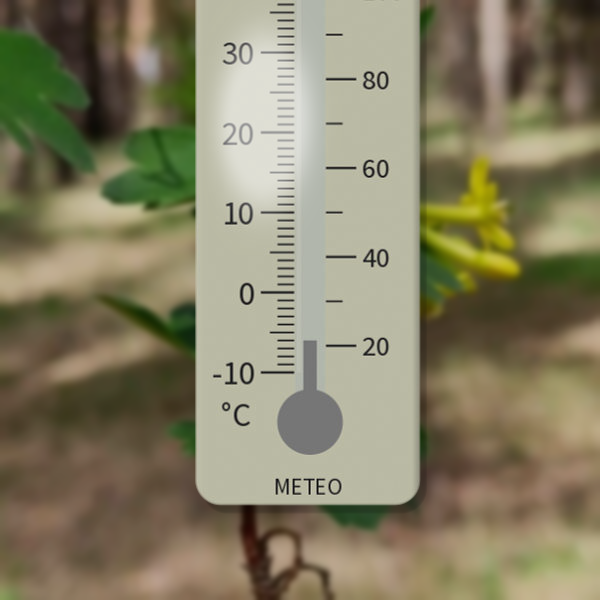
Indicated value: -6 °C
